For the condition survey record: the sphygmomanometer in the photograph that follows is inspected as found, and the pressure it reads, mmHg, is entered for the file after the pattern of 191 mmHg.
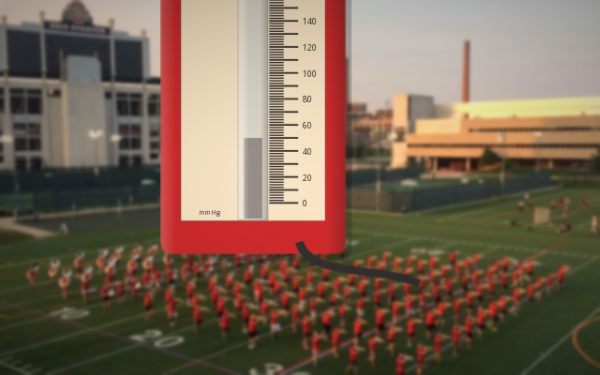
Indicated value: 50 mmHg
